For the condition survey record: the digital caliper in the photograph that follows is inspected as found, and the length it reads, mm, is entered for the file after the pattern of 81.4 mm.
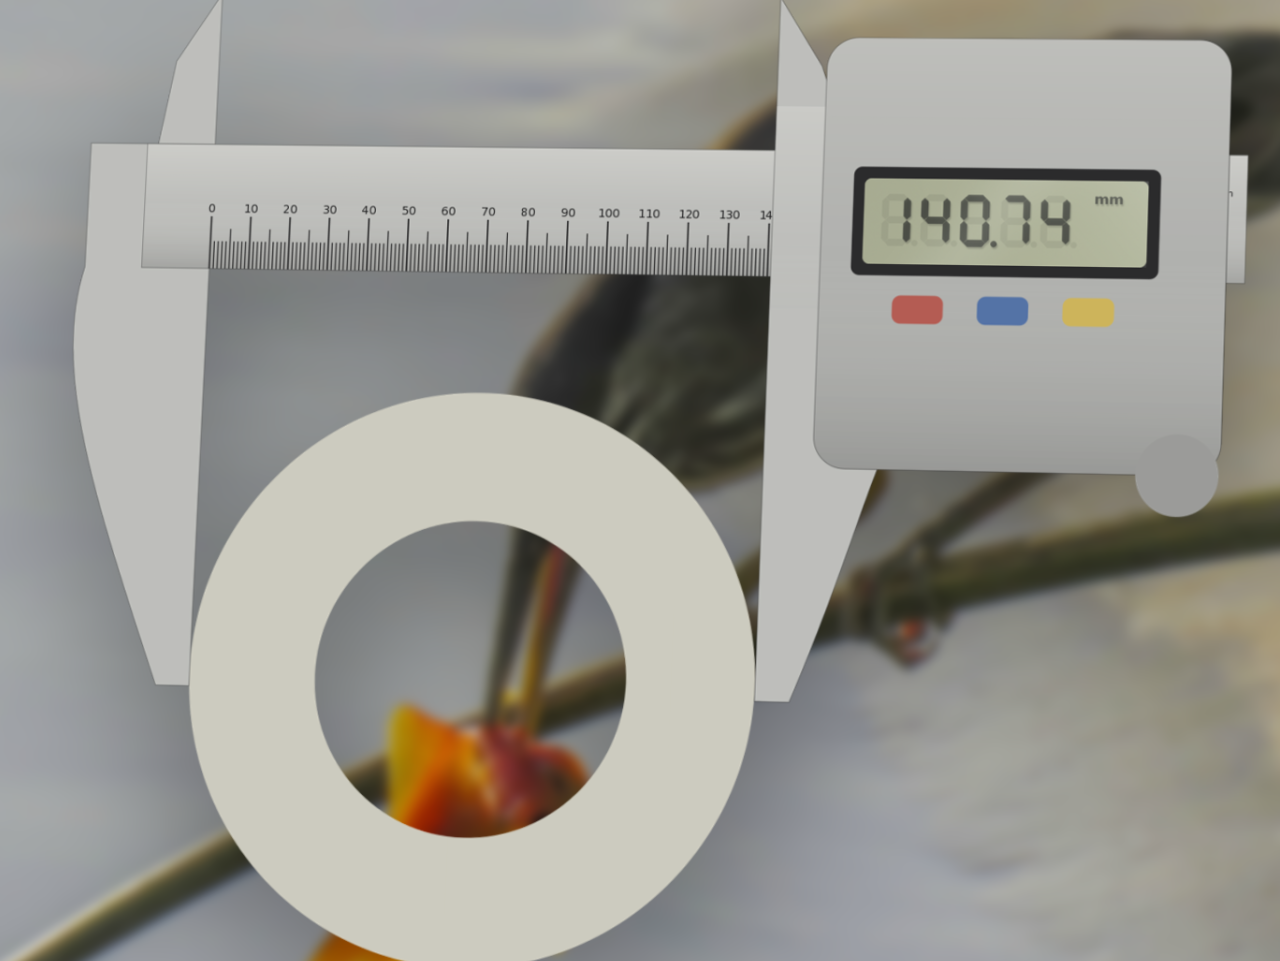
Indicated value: 140.74 mm
